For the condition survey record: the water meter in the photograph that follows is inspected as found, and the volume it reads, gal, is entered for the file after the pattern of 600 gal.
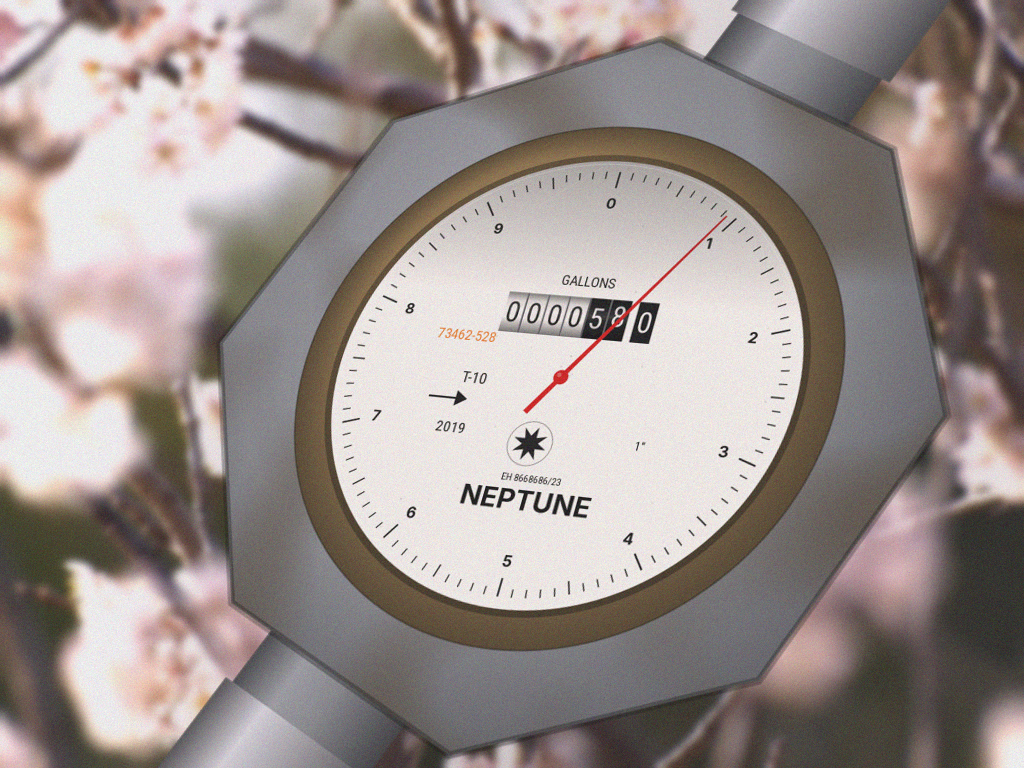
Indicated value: 580.9 gal
